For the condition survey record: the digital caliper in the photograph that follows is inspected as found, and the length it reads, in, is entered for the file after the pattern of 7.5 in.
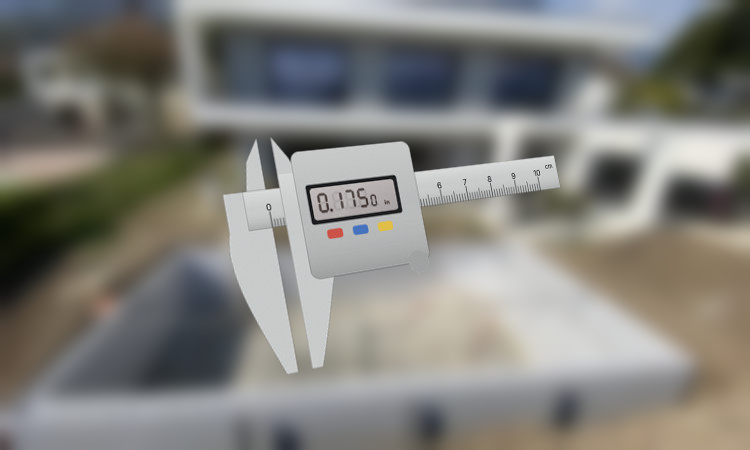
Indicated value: 0.1750 in
